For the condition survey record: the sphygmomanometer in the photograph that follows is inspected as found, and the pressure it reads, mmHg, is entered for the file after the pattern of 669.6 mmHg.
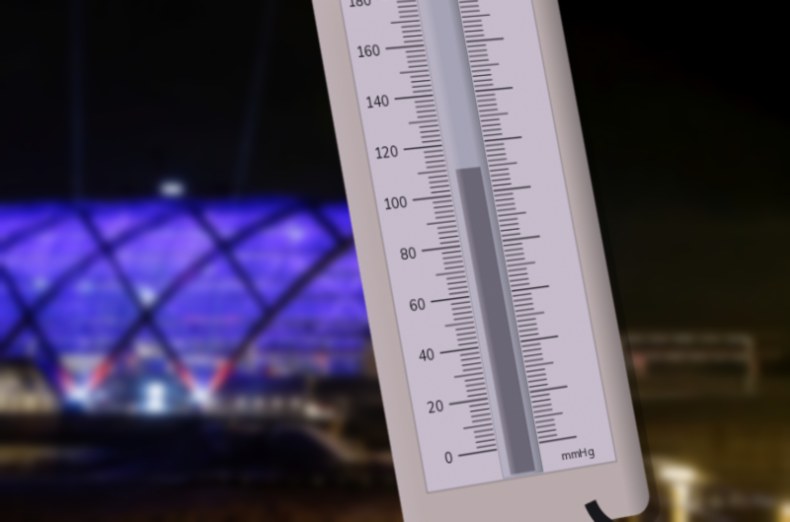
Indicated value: 110 mmHg
